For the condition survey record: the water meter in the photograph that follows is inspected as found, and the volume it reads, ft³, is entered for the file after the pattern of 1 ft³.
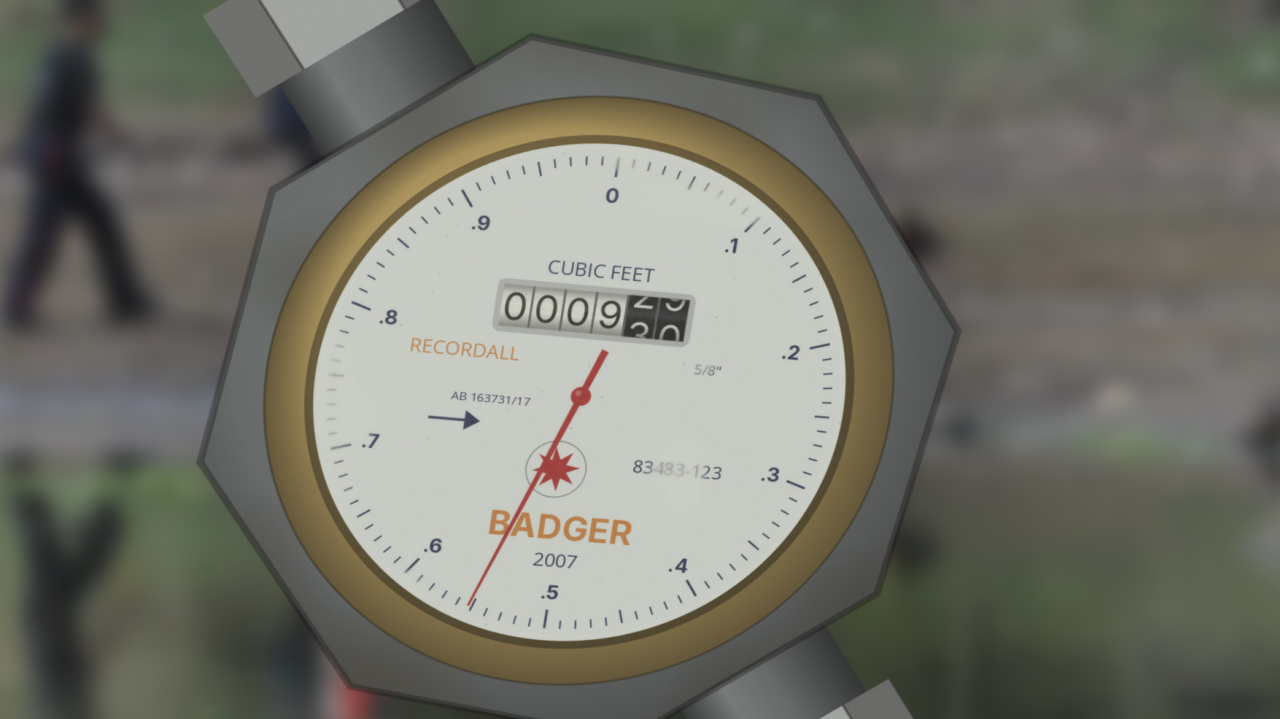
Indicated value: 929.55 ft³
